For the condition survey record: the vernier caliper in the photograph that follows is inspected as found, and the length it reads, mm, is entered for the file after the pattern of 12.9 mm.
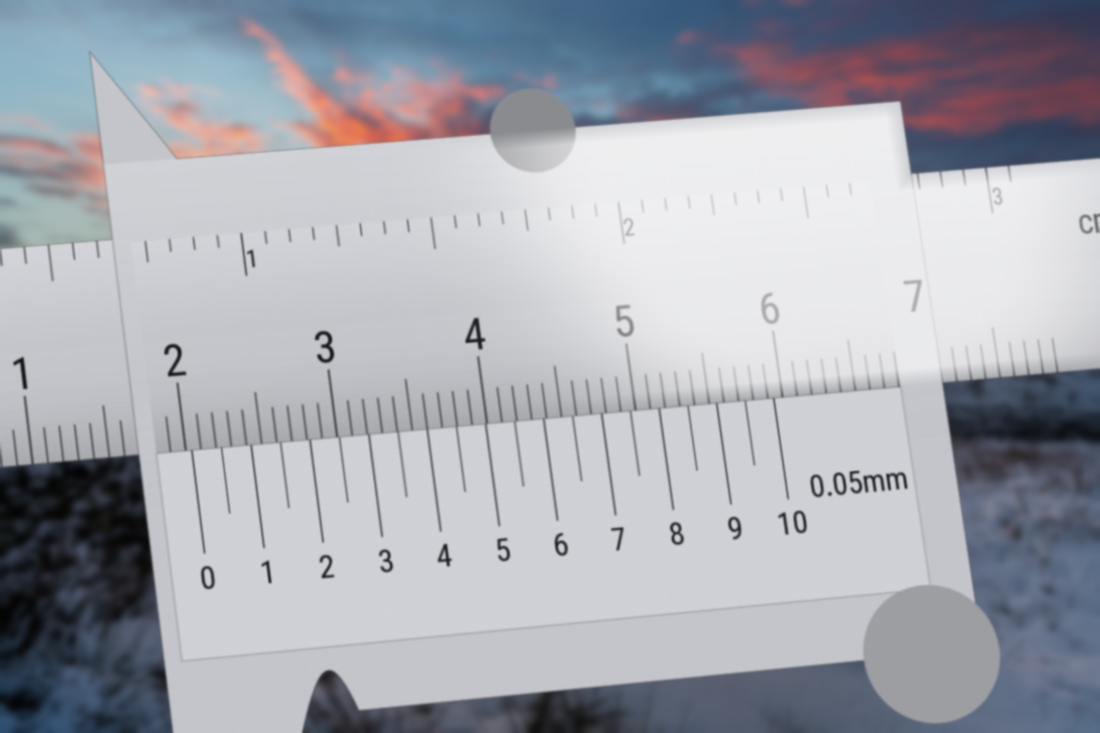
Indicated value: 20.4 mm
